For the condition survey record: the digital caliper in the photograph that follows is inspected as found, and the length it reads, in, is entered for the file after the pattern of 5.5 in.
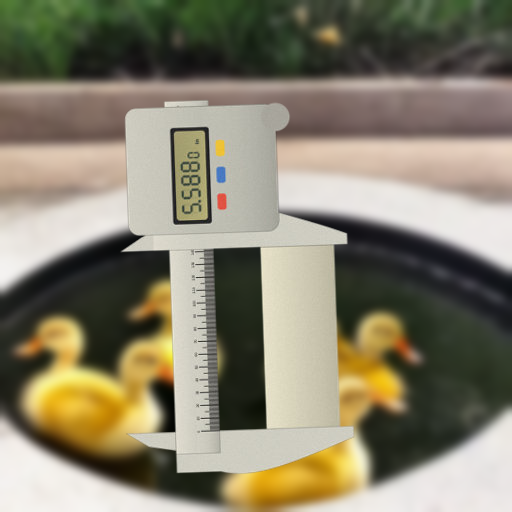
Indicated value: 5.5880 in
